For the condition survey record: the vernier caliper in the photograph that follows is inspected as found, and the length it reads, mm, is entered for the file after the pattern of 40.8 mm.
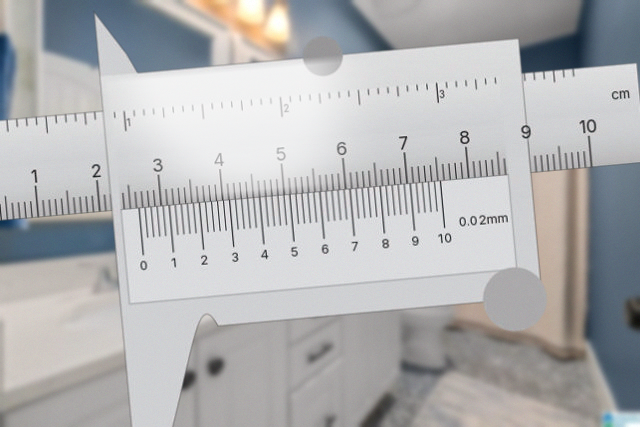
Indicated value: 26.4 mm
